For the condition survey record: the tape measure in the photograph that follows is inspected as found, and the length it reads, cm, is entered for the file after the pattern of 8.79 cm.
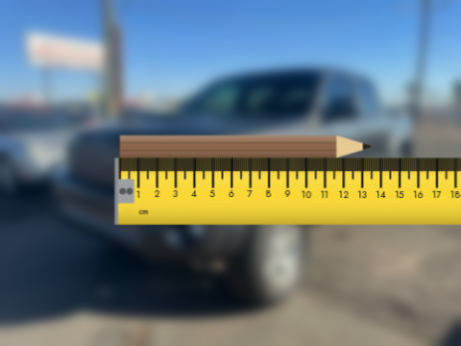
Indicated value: 13.5 cm
